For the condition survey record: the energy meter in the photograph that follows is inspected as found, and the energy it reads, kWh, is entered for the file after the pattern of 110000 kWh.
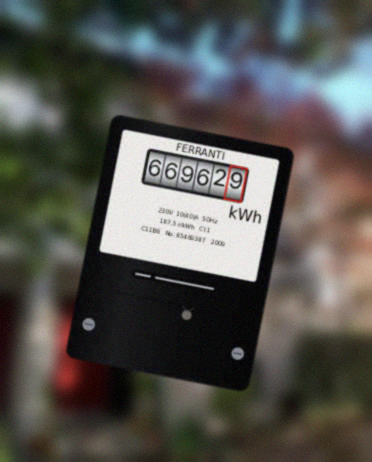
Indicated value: 66962.9 kWh
